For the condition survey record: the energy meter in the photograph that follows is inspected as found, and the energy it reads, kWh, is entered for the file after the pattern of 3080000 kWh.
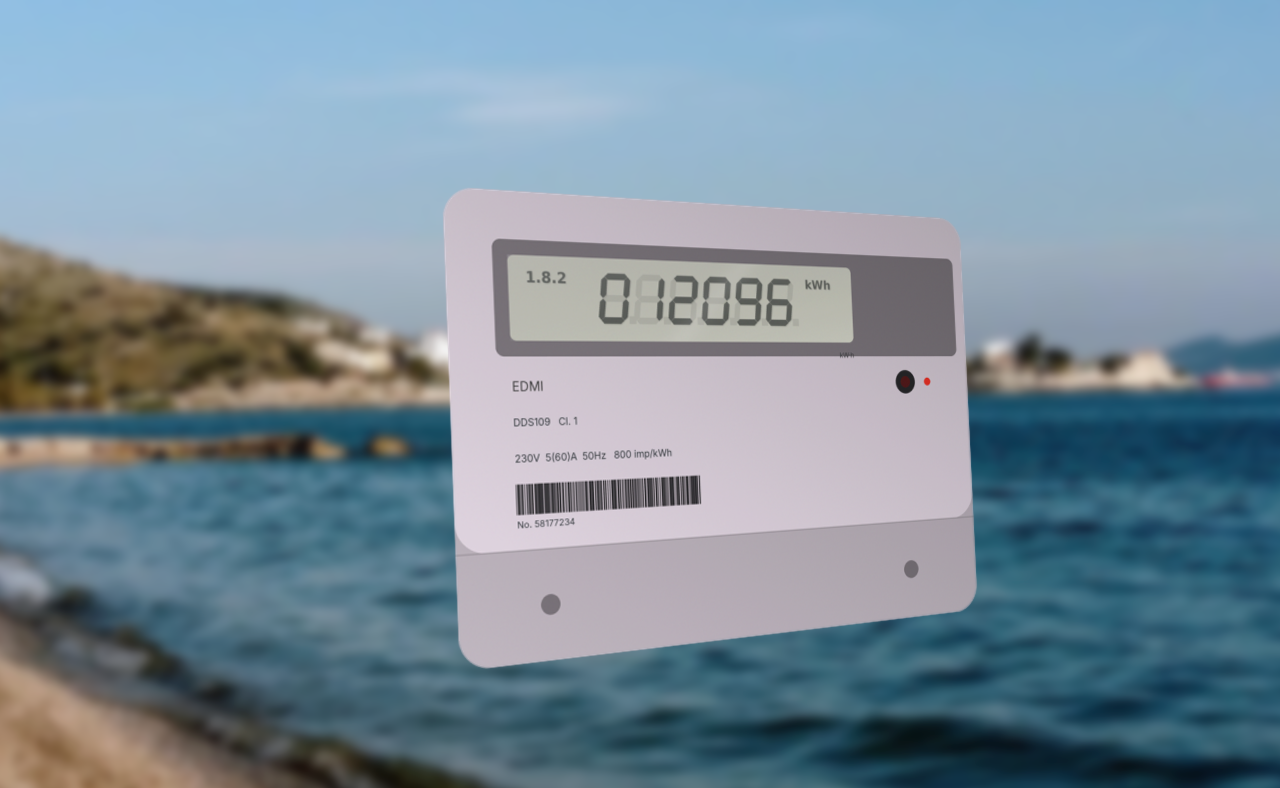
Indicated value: 12096 kWh
